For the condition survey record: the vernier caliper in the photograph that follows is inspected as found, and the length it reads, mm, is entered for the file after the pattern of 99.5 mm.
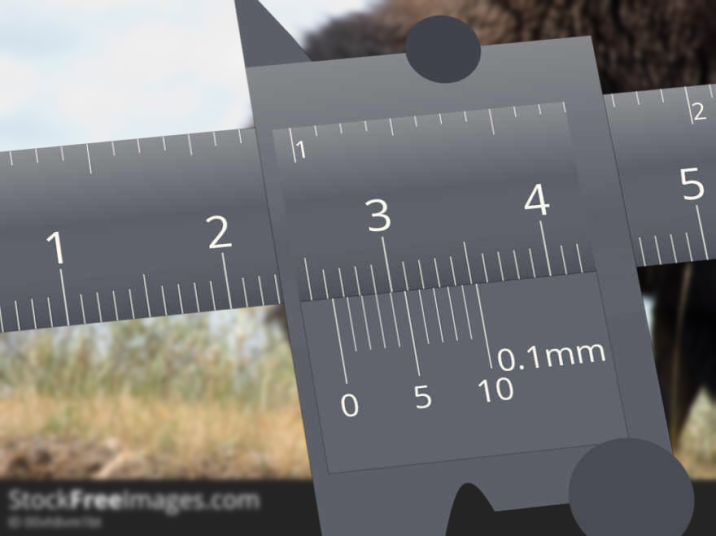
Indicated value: 26.3 mm
